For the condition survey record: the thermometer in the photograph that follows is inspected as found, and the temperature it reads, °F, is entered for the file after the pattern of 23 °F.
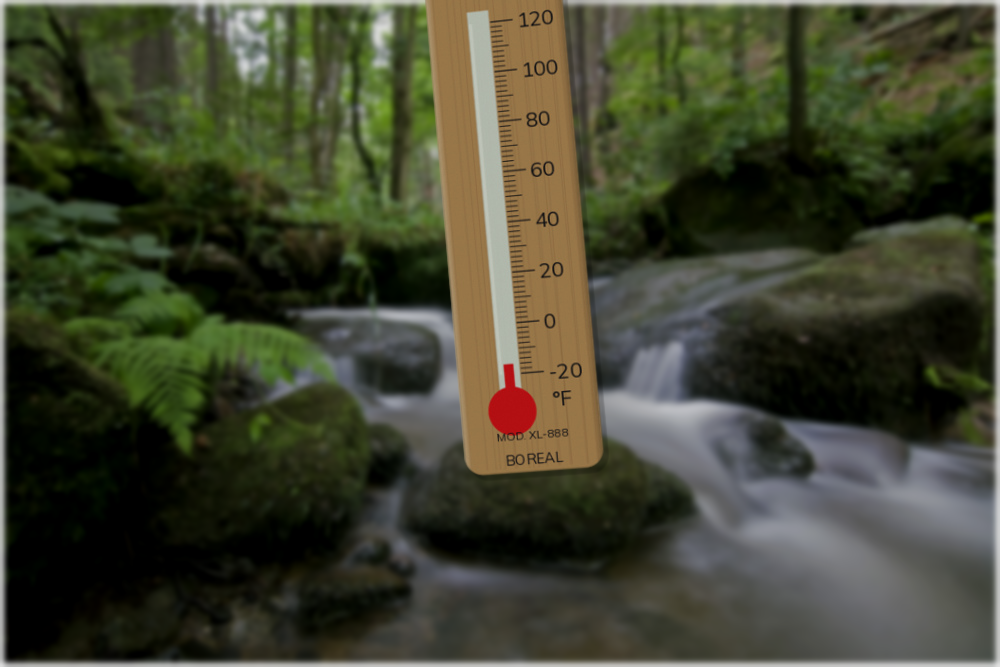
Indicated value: -16 °F
